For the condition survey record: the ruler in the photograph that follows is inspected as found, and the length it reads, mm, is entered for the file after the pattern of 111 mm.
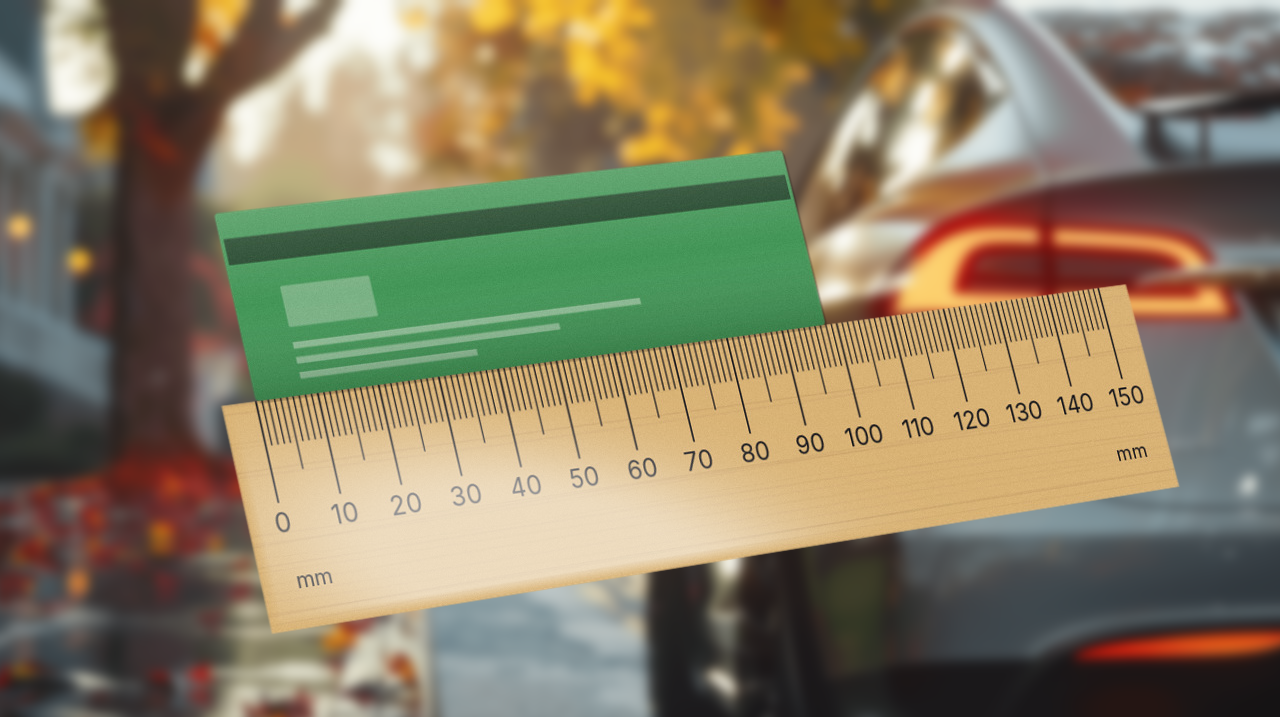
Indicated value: 98 mm
